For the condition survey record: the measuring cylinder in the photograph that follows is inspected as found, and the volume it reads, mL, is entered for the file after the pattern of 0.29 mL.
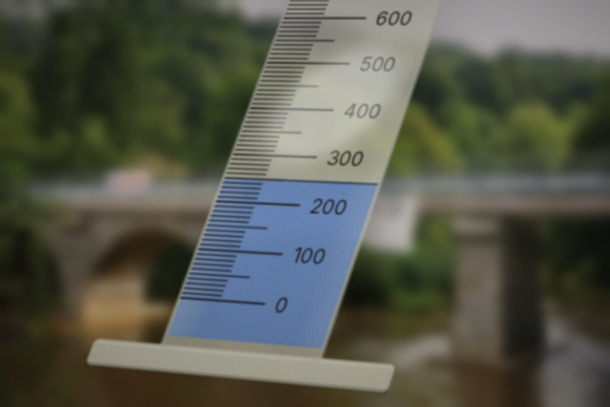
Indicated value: 250 mL
